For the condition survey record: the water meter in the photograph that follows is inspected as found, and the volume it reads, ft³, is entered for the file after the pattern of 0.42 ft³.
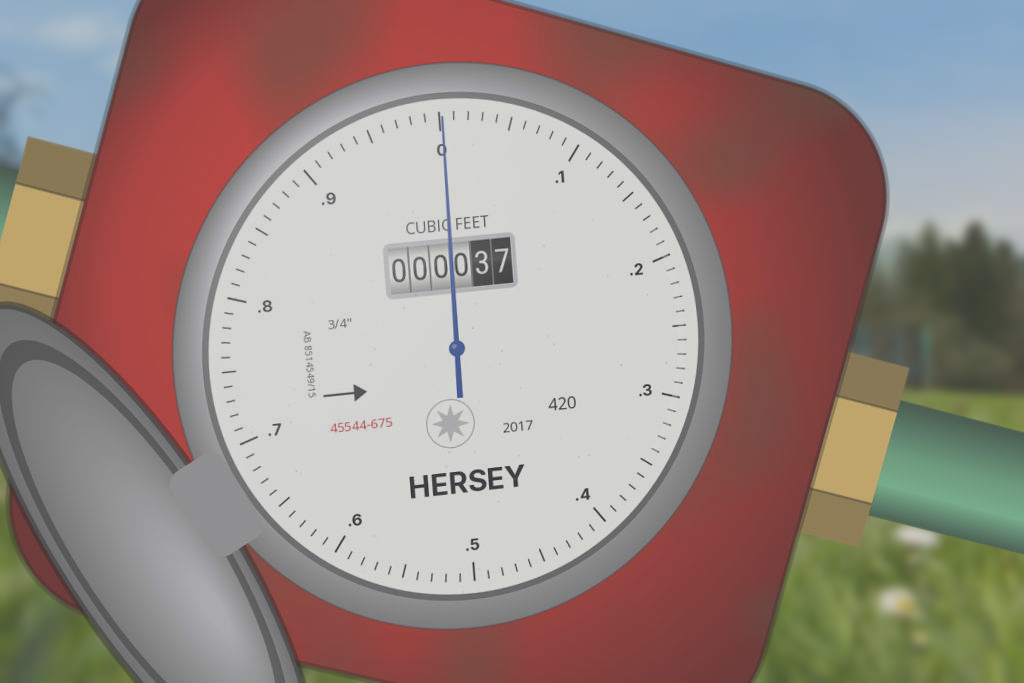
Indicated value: 37.00 ft³
